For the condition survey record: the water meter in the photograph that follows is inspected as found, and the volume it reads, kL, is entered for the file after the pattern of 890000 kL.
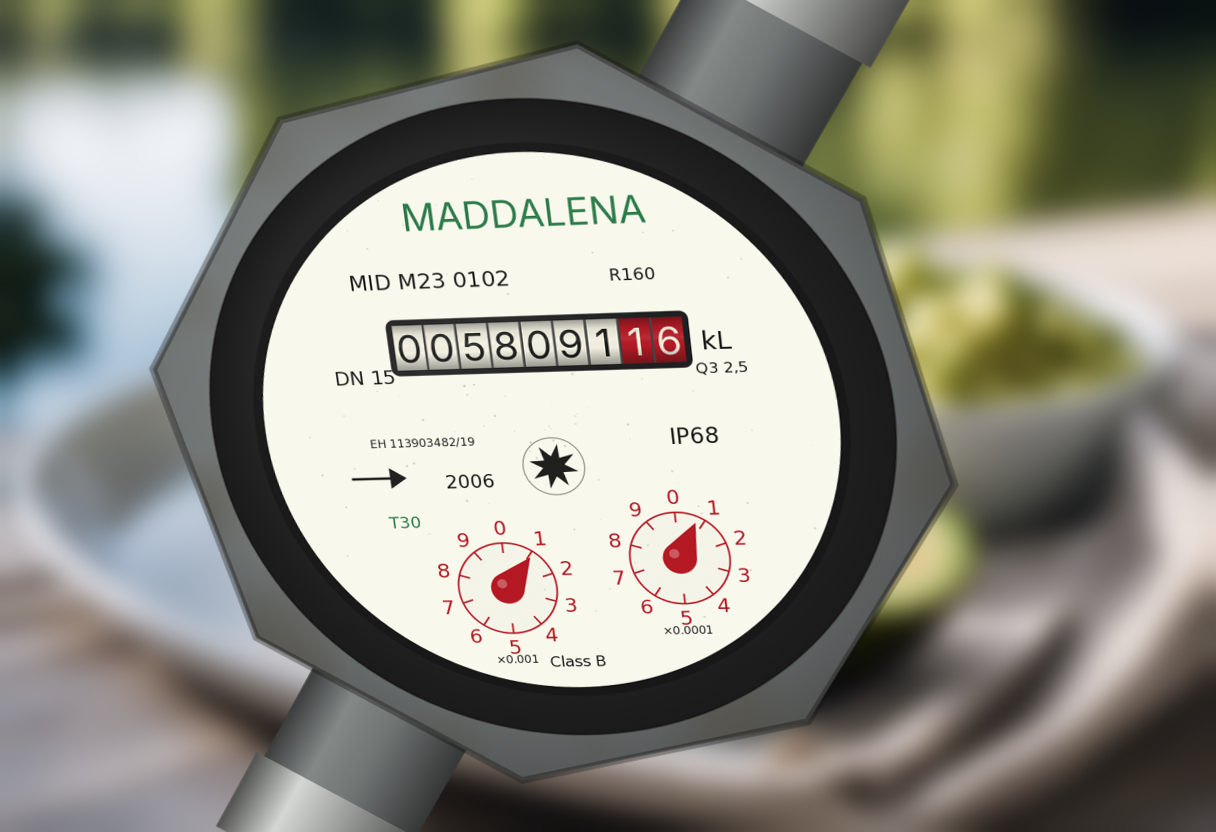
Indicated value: 58091.1610 kL
